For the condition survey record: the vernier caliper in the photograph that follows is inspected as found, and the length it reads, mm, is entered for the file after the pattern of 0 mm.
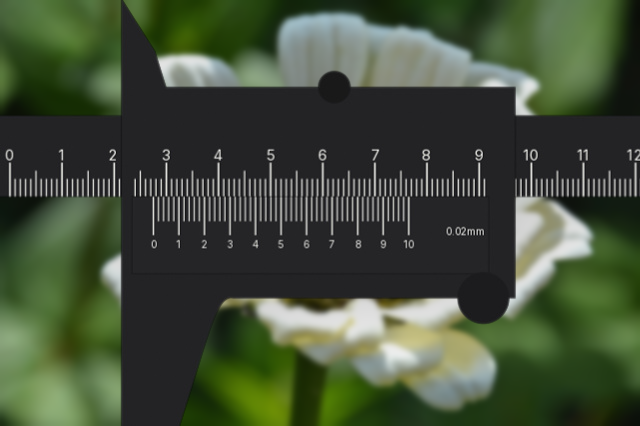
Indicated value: 27.5 mm
